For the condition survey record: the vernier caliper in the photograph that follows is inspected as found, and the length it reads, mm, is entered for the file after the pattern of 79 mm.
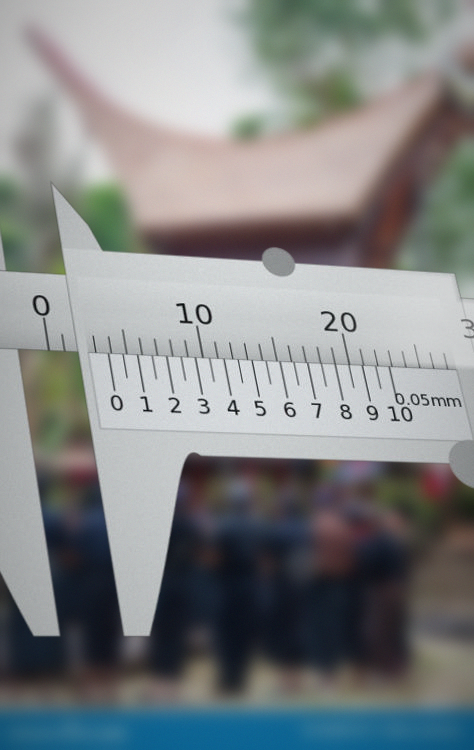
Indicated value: 3.8 mm
